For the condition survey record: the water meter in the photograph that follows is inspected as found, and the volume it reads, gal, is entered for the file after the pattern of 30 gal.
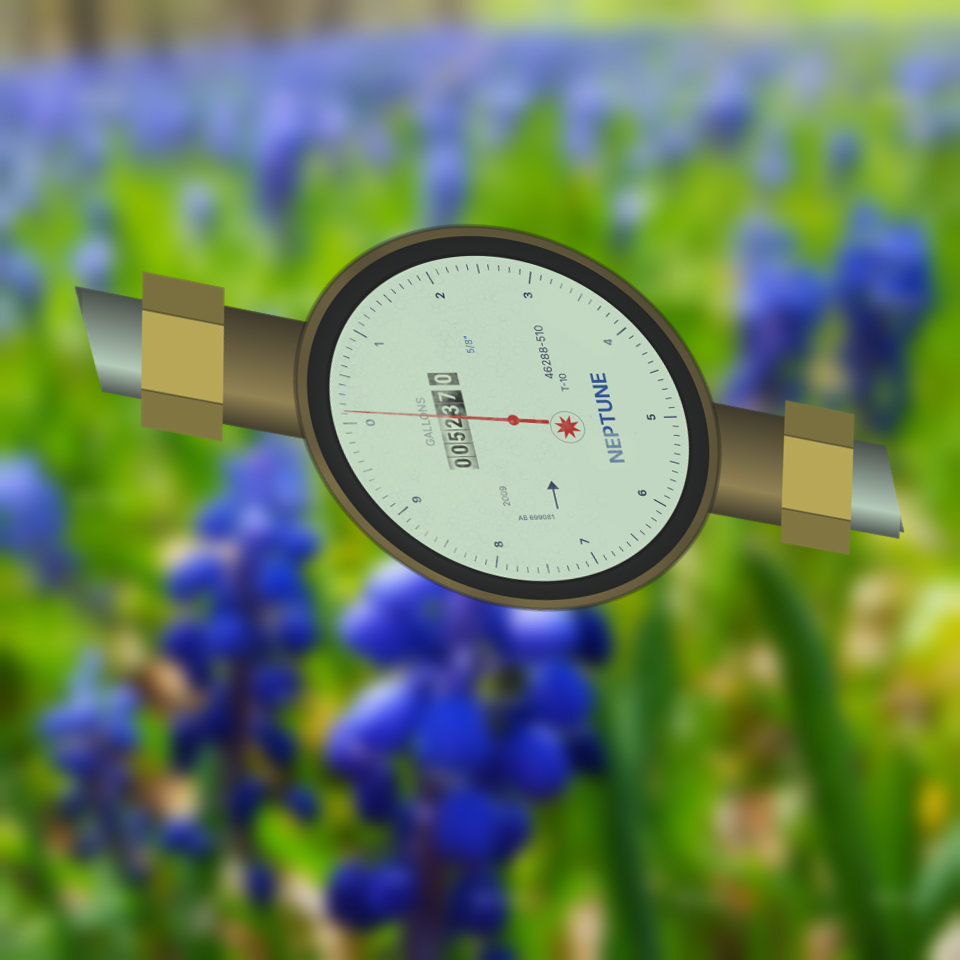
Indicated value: 52370.1 gal
